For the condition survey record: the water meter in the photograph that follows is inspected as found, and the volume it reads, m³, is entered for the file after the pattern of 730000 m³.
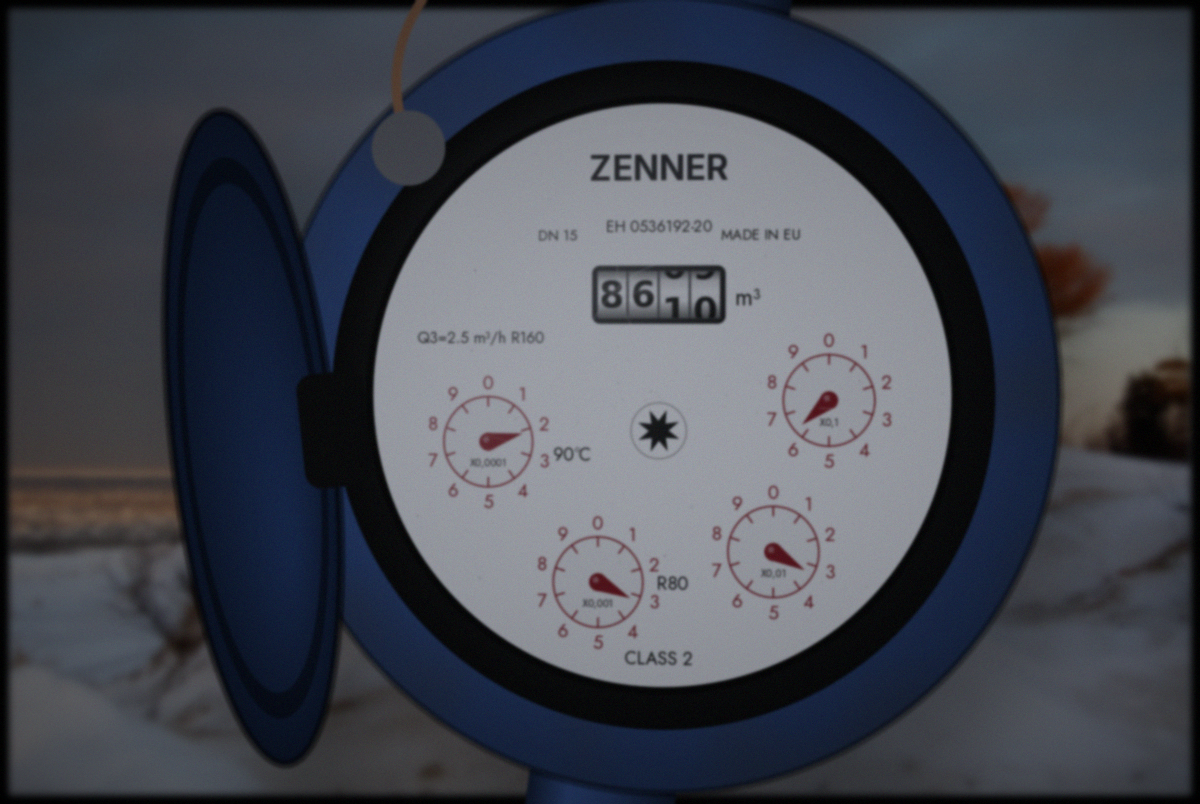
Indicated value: 8609.6332 m³
